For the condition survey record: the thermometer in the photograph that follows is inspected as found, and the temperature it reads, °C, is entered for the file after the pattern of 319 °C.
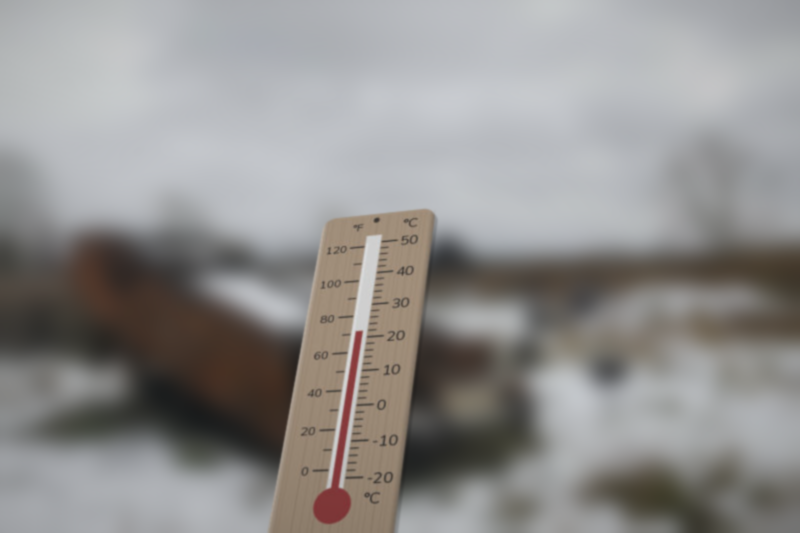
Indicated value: 22 °C
